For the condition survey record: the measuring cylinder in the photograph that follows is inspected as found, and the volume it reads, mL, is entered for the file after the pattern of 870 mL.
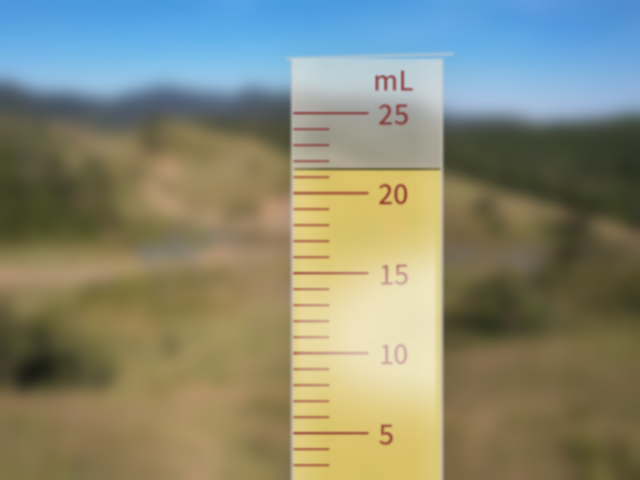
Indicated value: 21.5 mL
